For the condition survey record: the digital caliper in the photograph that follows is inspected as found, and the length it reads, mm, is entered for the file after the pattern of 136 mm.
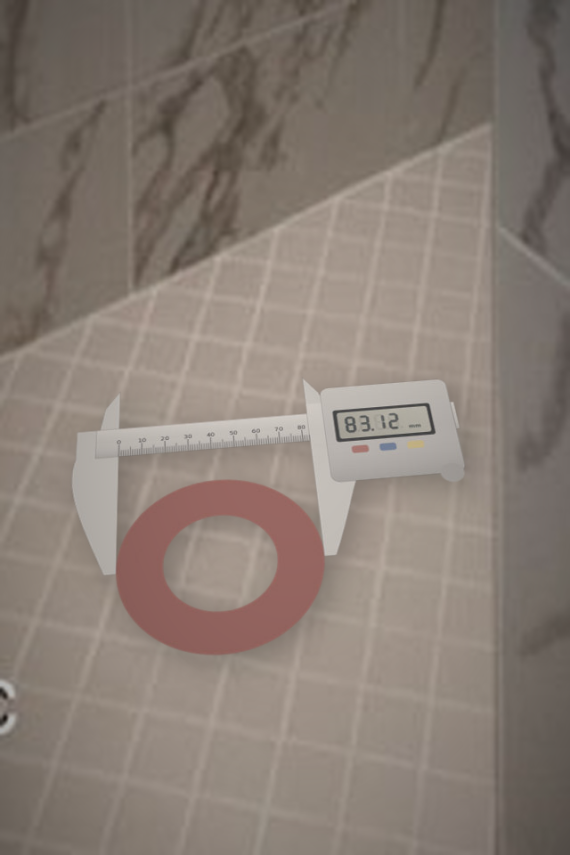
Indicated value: 83.12 mm
